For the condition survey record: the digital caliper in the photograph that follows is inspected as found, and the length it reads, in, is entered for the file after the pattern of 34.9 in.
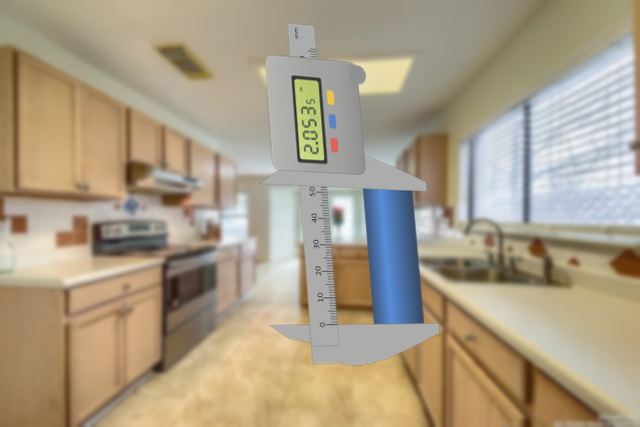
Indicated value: 2.0535 in
